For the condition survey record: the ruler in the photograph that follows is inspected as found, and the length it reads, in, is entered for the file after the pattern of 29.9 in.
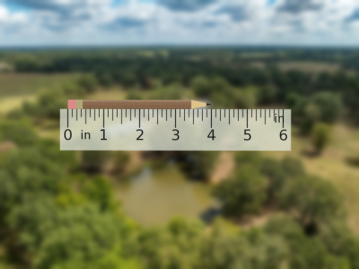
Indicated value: 4 in
